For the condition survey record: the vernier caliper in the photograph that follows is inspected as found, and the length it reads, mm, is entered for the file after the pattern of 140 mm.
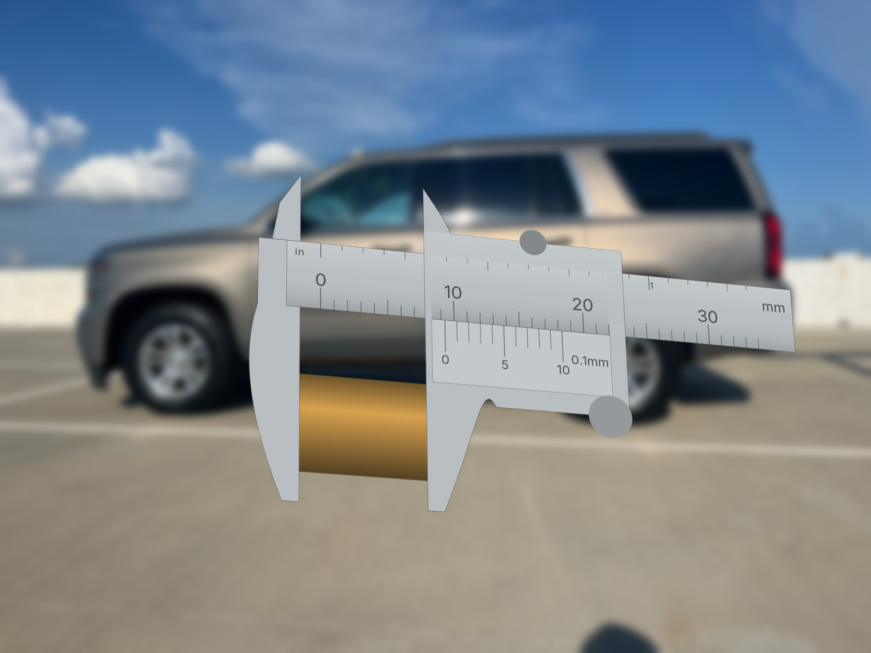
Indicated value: 9.3 mm
